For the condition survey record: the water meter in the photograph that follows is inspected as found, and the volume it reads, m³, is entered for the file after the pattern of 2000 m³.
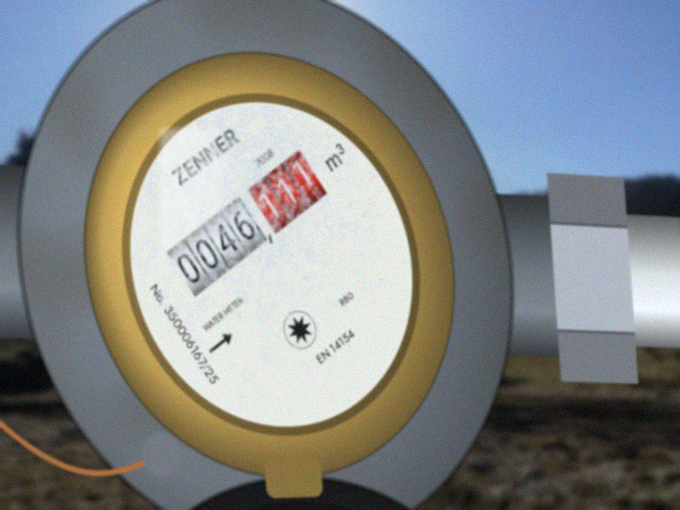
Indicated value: 46.111 m³
